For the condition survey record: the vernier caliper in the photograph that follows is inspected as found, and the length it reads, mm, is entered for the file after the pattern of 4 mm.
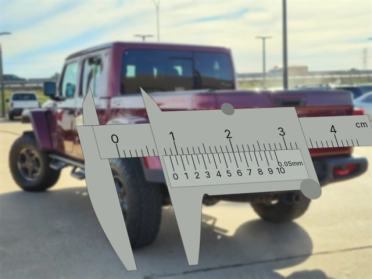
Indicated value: 8.6 mm
